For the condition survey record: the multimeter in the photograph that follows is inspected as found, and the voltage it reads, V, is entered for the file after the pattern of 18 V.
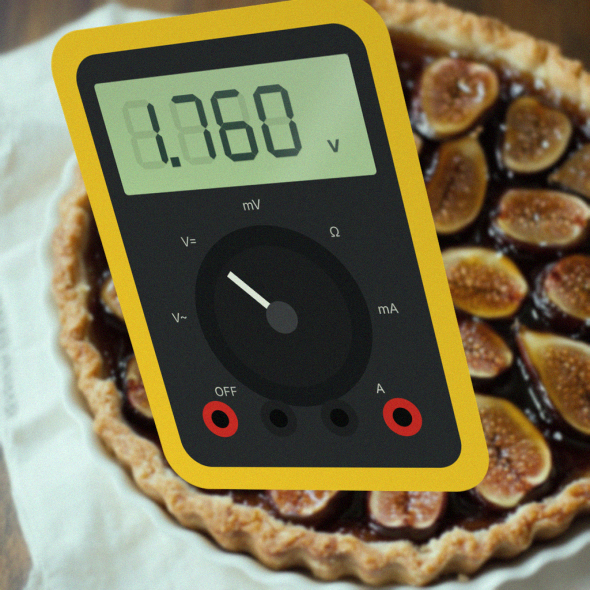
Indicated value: 1.760 V
